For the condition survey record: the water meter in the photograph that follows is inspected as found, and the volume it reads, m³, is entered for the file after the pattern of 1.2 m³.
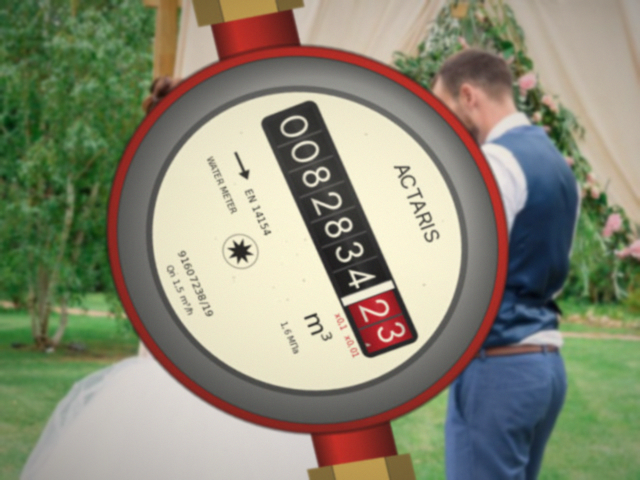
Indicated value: 82834.23 m³
